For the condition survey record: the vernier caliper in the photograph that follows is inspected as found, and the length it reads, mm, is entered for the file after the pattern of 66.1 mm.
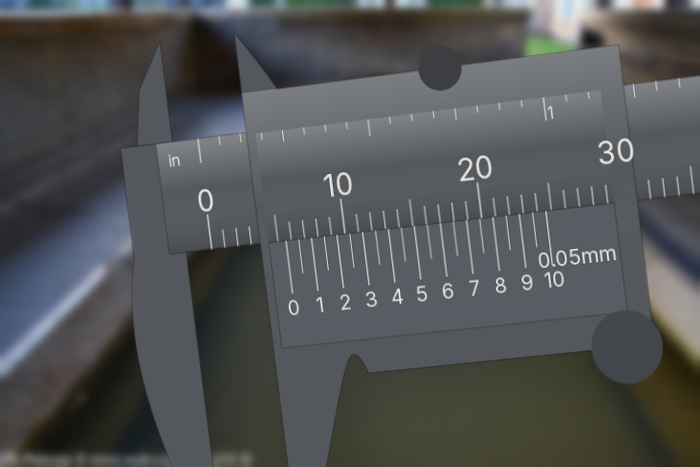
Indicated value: 5.6 mm
